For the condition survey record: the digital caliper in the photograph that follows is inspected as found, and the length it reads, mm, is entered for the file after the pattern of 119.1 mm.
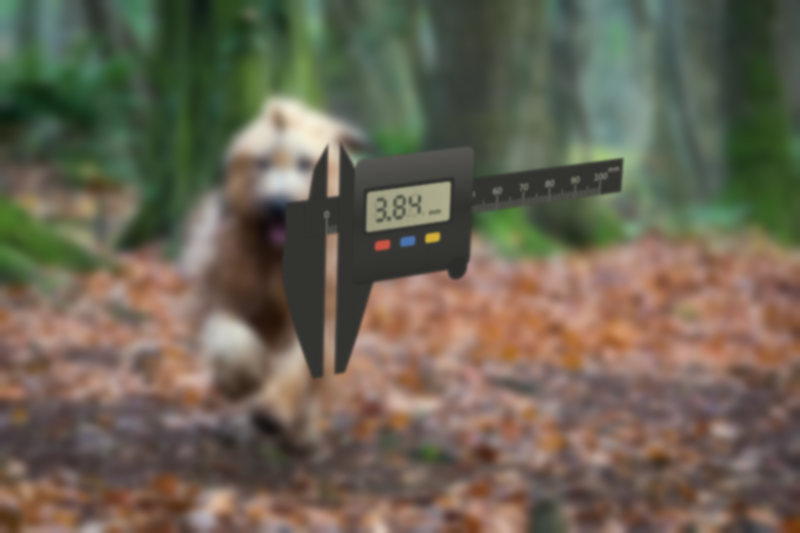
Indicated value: 3.84 mm
